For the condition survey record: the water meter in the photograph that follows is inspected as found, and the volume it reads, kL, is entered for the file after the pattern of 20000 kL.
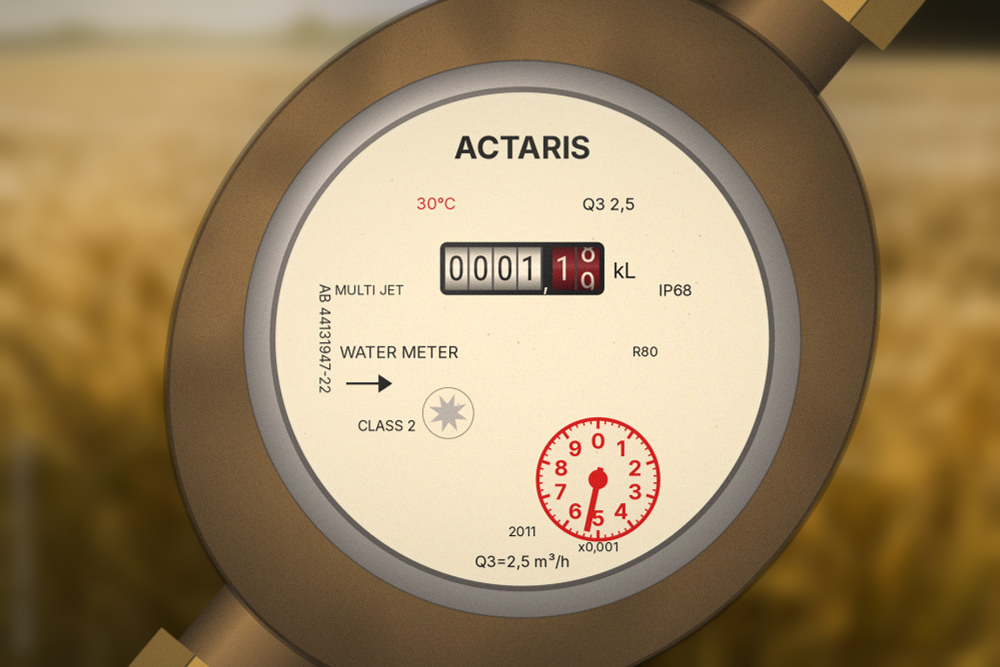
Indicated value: 1.185 kL
